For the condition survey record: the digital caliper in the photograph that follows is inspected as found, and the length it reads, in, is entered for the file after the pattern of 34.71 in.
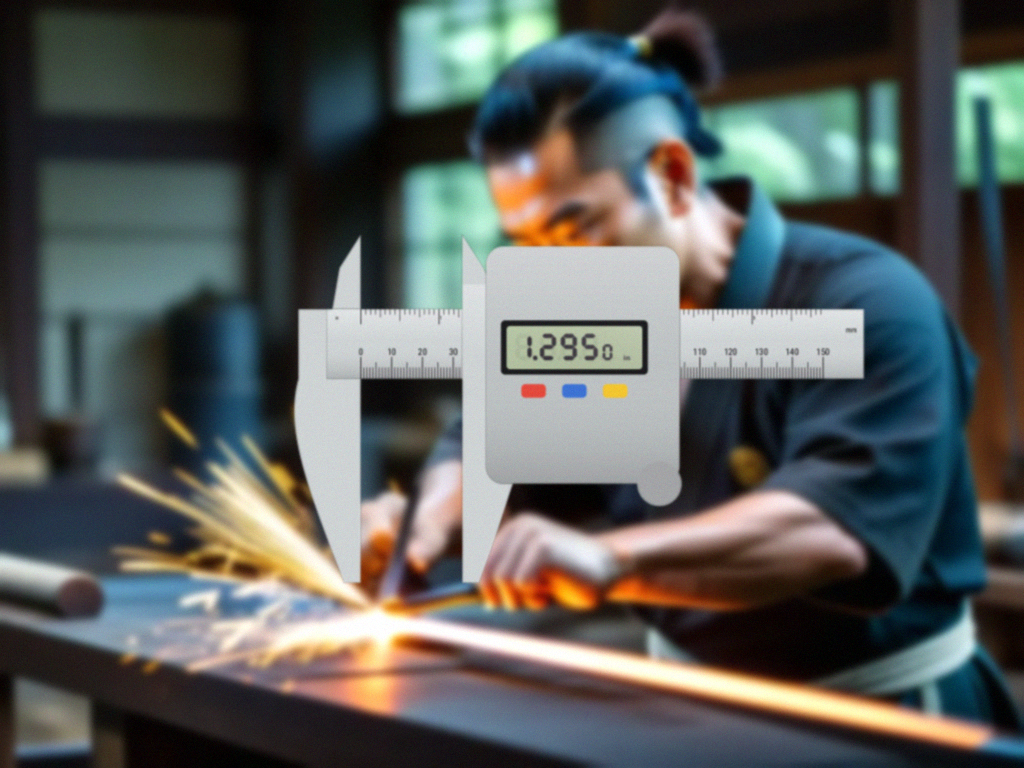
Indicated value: 1.2950 in
